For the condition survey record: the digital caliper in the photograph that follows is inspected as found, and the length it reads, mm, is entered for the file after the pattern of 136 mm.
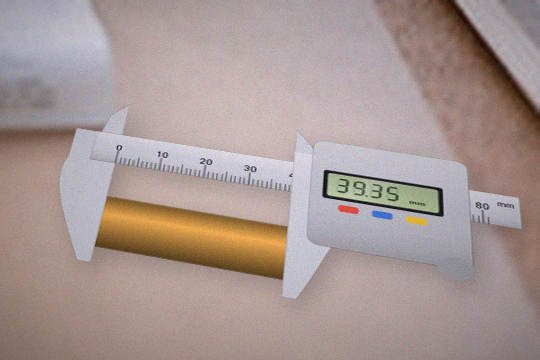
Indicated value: 39.35 mm
